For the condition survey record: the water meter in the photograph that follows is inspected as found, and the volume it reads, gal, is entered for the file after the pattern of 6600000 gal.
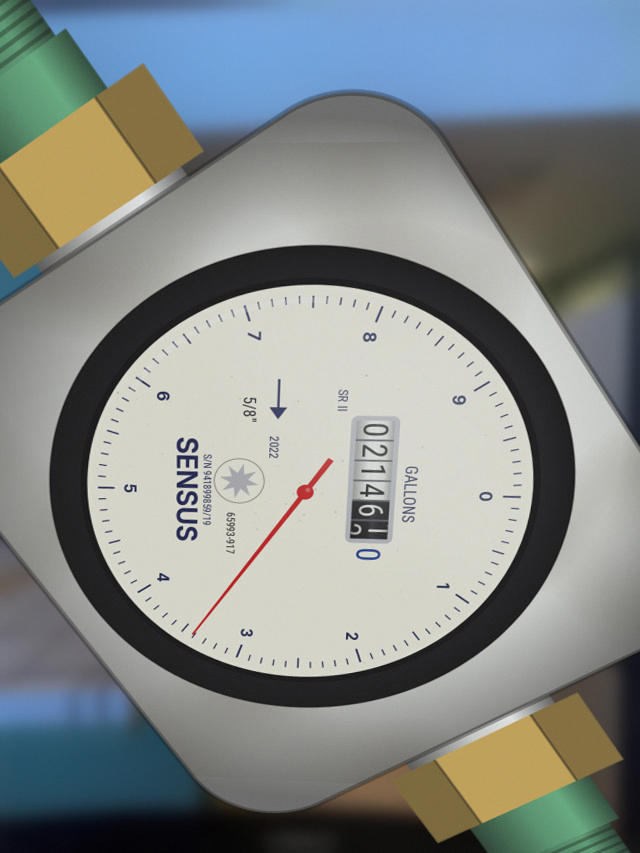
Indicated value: 214613.4 gal
